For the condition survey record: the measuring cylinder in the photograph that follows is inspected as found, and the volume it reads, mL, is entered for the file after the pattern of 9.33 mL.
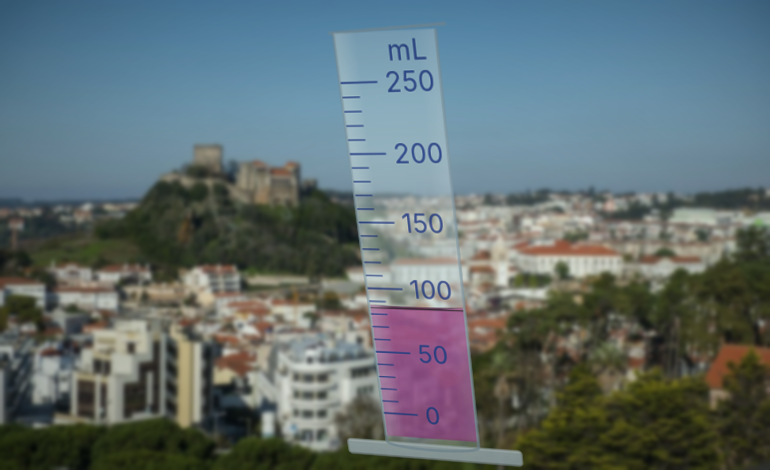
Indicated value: 85 mL
